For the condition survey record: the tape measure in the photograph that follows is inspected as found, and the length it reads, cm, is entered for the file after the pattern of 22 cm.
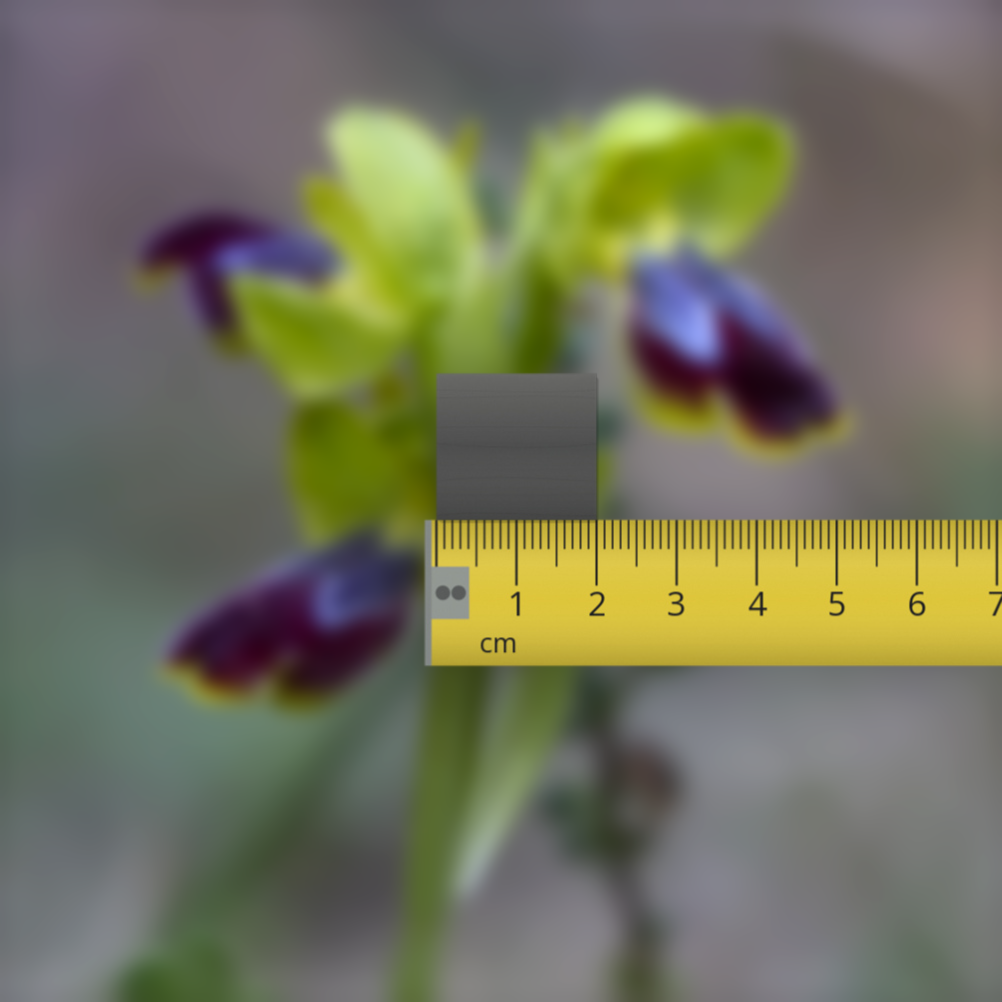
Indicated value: 2 cm
